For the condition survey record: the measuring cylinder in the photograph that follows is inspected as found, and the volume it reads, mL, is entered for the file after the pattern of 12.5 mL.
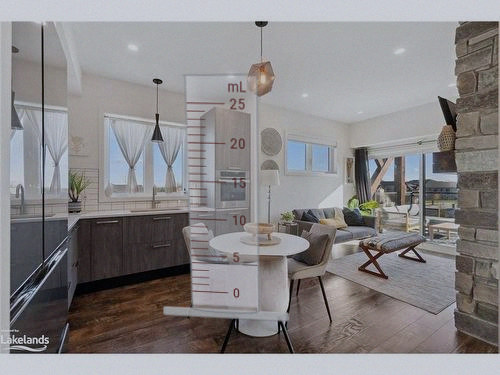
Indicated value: 4 mL
